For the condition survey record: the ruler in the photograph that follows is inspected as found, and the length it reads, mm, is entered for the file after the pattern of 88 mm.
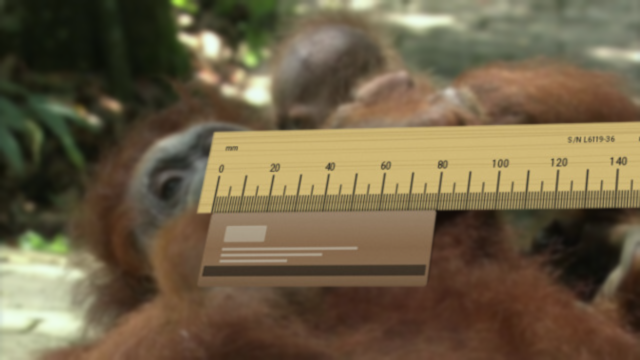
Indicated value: 80 mm
